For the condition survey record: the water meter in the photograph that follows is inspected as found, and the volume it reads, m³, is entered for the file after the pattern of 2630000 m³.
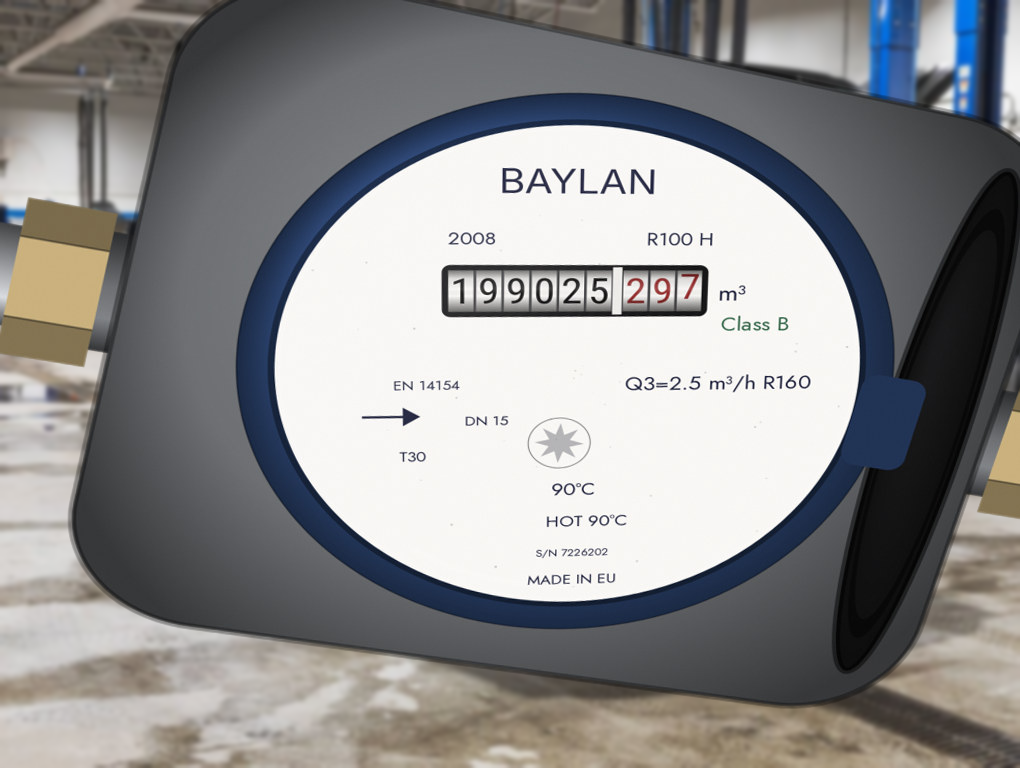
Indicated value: 199025.297 m³
